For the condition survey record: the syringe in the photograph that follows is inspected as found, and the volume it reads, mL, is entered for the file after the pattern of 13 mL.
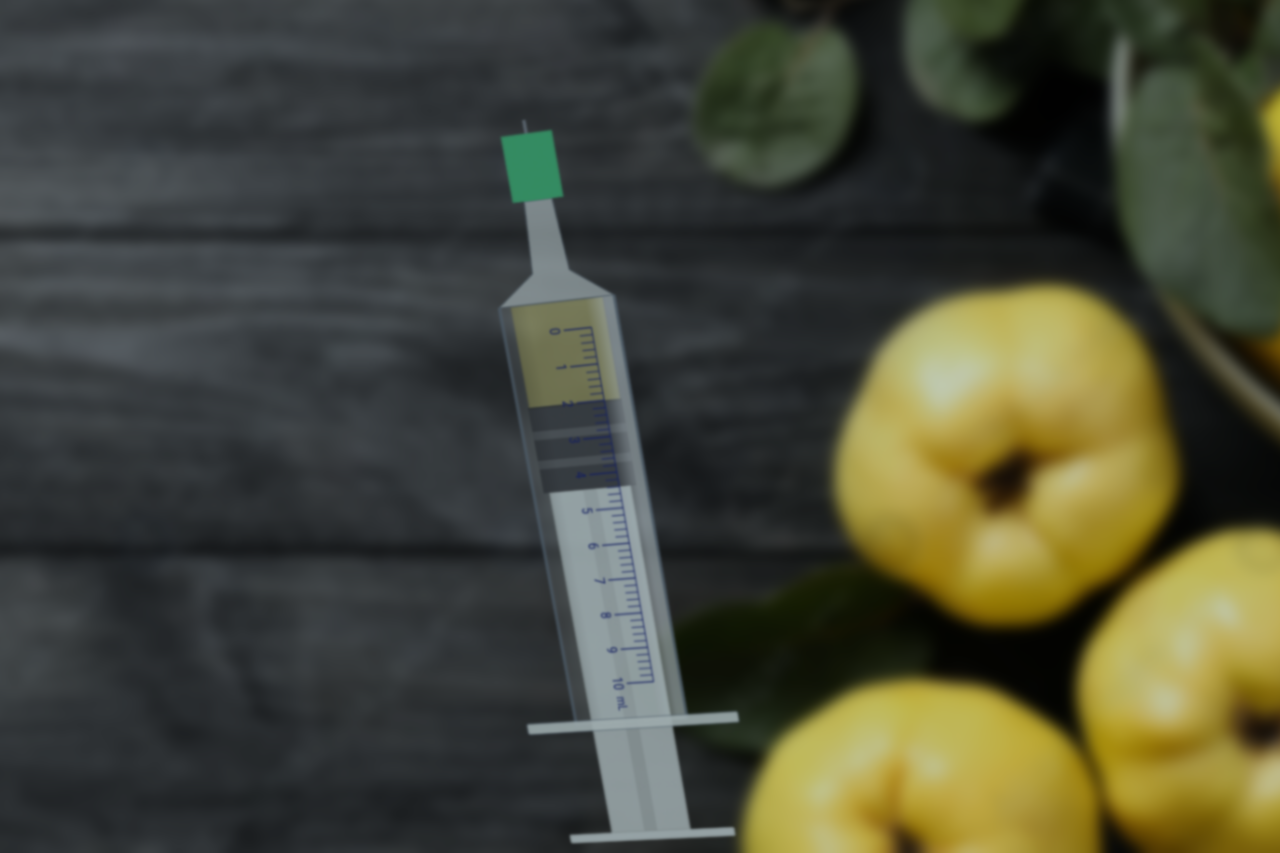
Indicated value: 2 mL
